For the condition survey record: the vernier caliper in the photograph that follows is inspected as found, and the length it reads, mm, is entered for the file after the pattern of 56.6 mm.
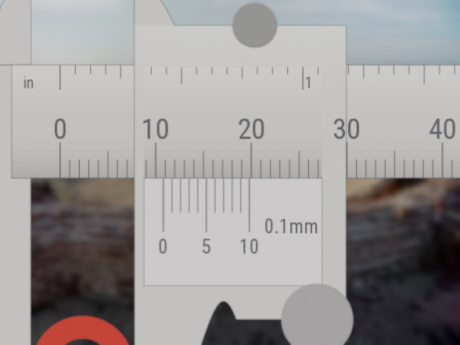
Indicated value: 10.8 mm
